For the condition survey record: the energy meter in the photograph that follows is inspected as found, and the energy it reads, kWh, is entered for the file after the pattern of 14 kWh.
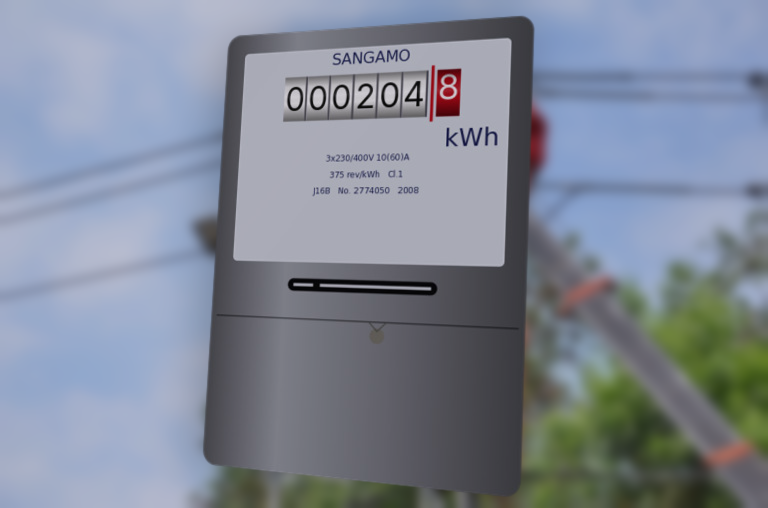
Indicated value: 204.8 kWh
